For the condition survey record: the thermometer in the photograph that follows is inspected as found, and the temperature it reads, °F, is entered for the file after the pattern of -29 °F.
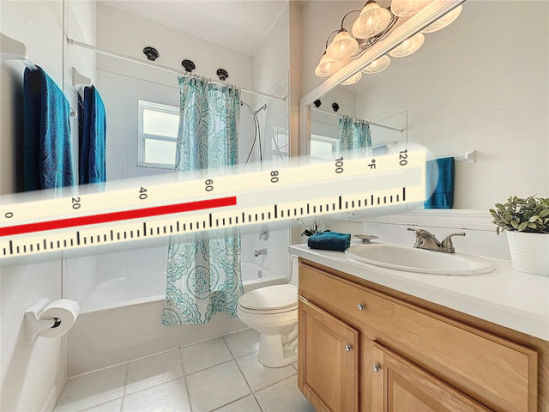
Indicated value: 68 °F
